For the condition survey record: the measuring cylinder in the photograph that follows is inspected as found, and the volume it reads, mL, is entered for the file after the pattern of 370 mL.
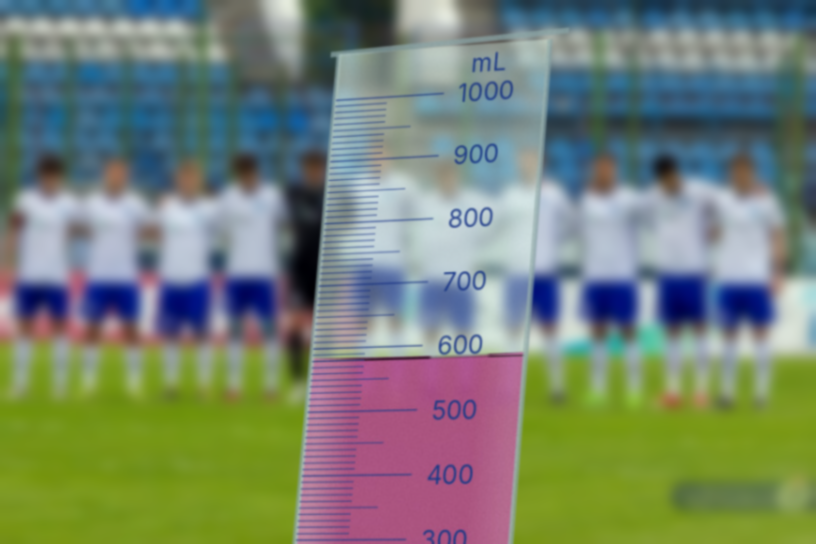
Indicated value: 580 mL
